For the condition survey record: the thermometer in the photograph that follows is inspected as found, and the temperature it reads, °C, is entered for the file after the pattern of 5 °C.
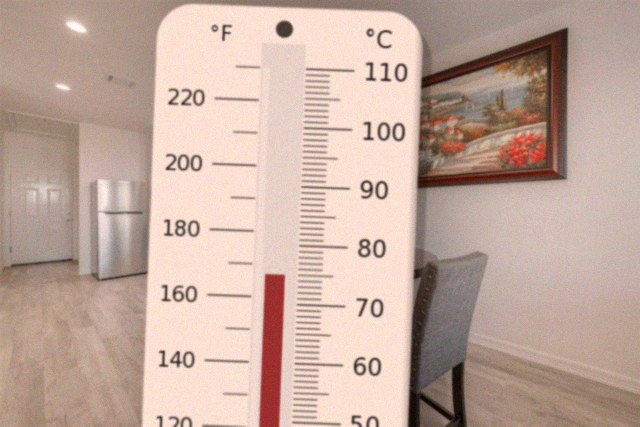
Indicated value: 75 °C
